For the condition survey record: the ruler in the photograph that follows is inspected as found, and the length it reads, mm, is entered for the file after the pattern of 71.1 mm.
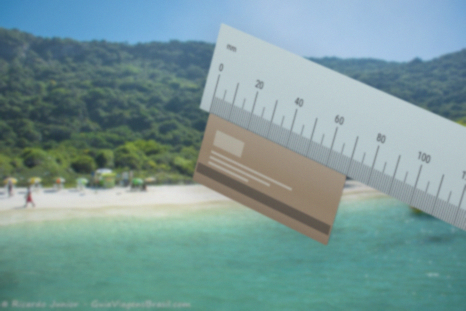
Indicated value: 70 mm
